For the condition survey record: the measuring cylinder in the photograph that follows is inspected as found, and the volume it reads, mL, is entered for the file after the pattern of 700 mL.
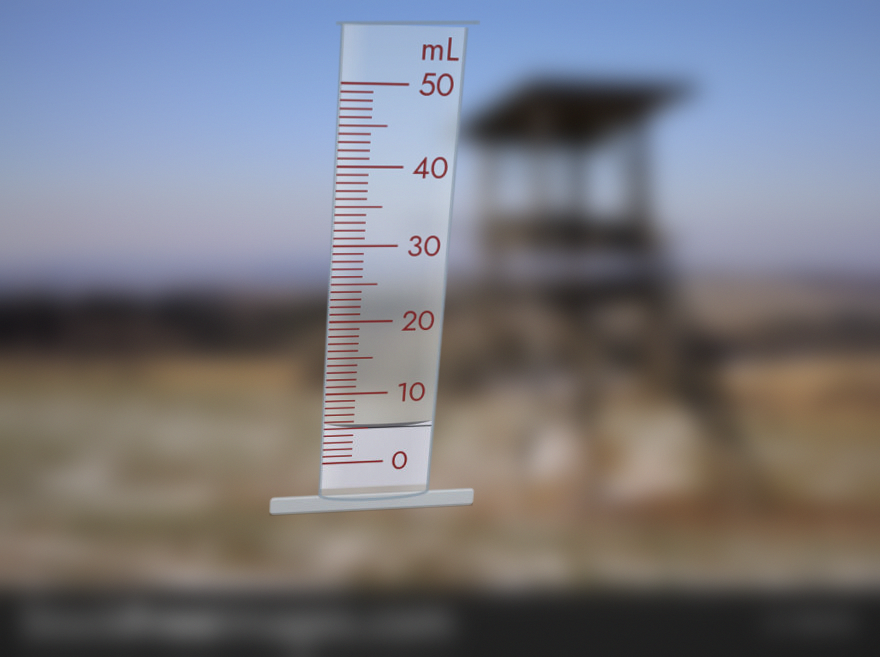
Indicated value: 5 mL
